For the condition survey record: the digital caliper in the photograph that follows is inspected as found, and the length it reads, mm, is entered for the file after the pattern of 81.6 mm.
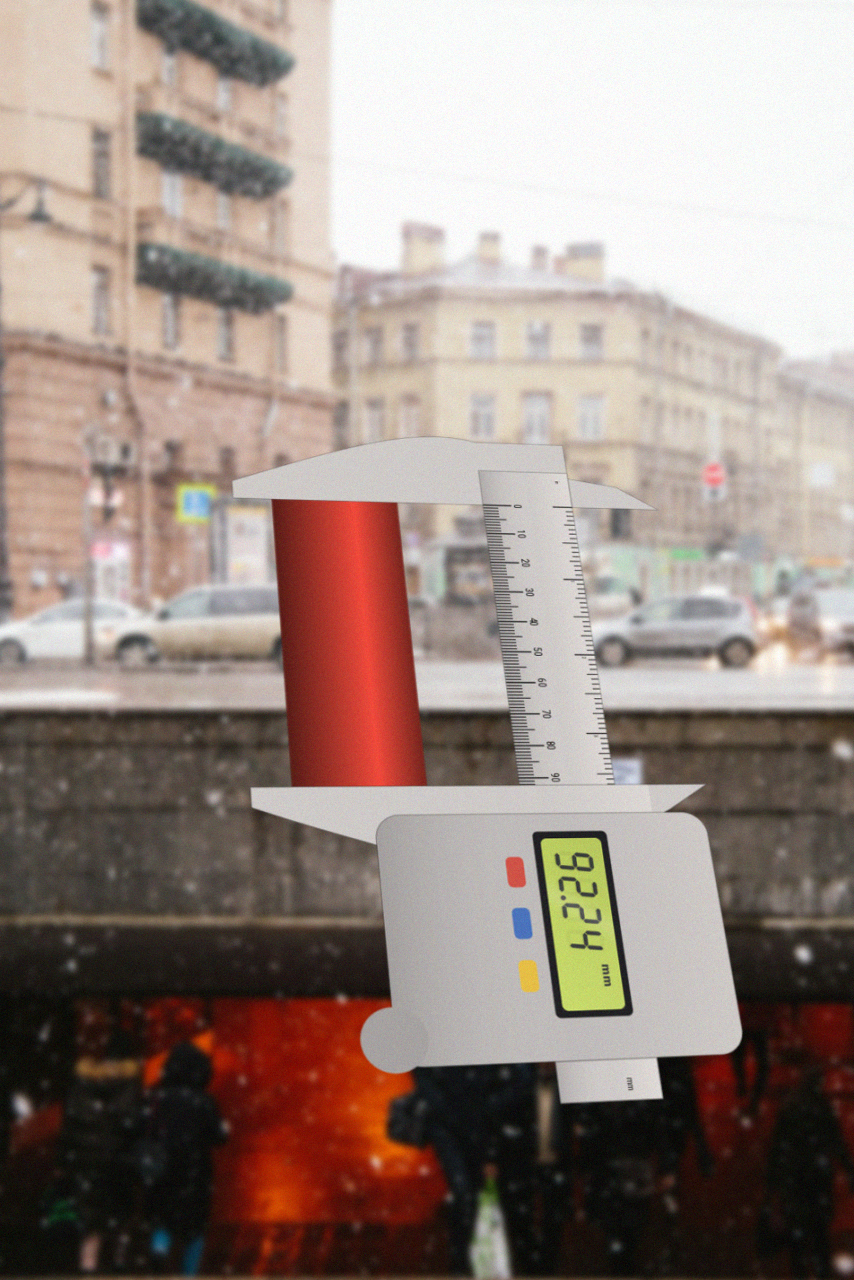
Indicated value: 92.24 mm
